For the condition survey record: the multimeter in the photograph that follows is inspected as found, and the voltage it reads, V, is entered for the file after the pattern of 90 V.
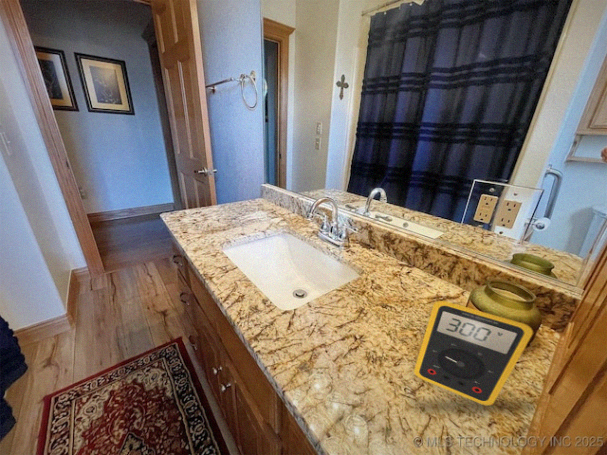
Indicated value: 300 V
